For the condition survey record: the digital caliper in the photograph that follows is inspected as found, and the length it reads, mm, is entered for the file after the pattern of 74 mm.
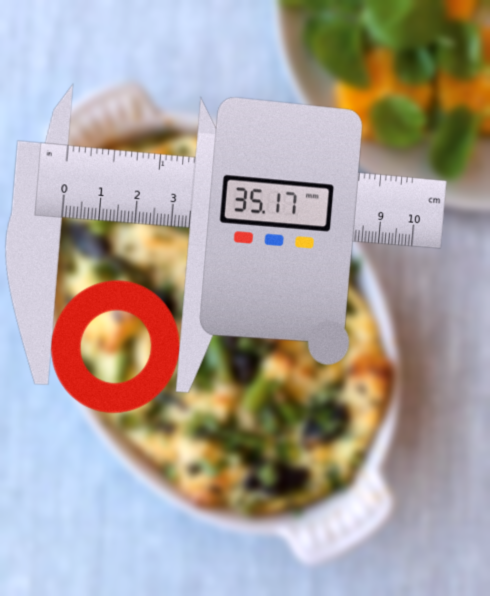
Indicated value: 35.17 mm
